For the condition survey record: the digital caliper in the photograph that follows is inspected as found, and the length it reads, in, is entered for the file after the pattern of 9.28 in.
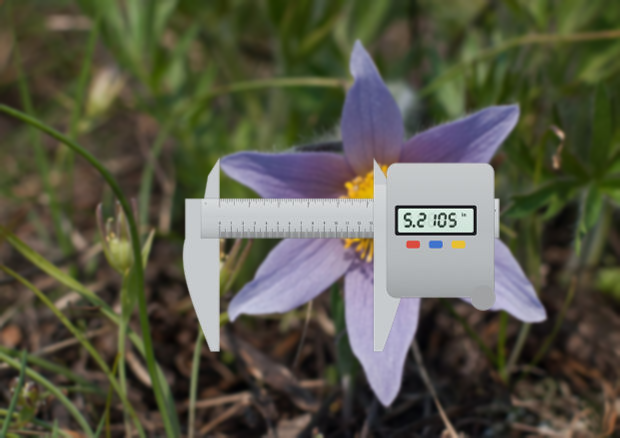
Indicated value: 5.2105 in
